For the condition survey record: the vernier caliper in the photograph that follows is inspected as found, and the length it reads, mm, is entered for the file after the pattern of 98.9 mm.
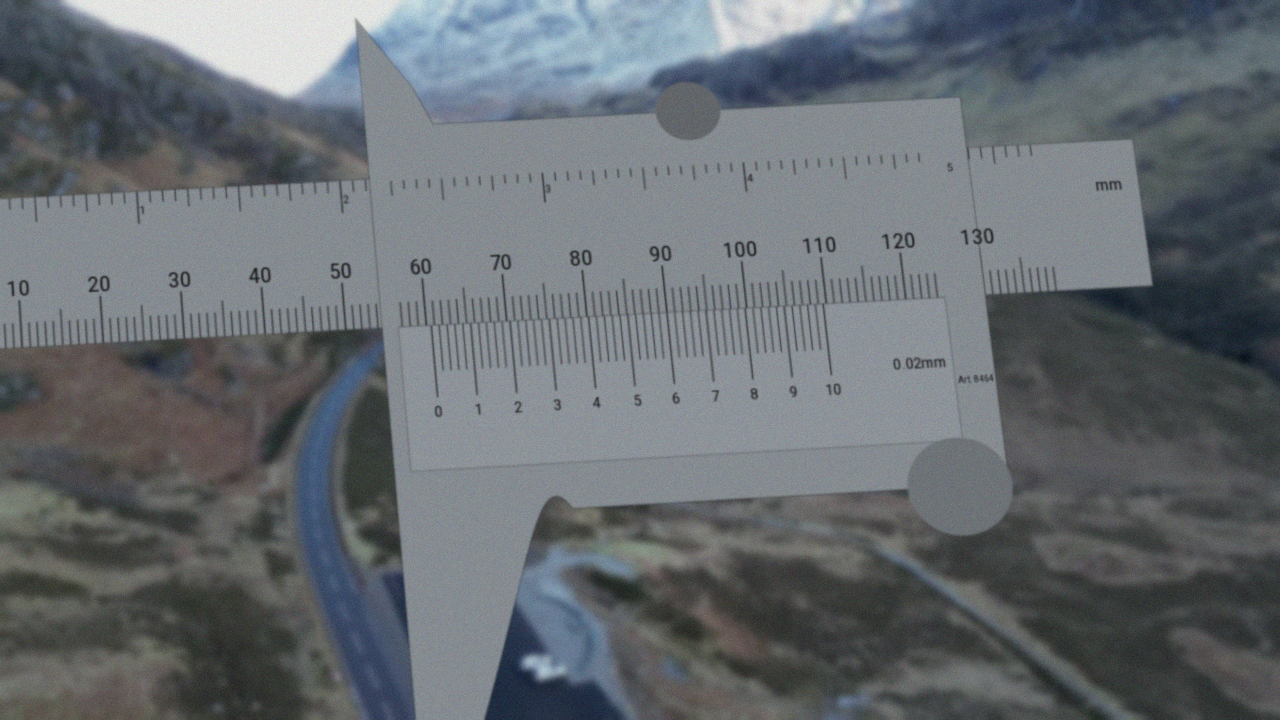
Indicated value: 60.6 mm
